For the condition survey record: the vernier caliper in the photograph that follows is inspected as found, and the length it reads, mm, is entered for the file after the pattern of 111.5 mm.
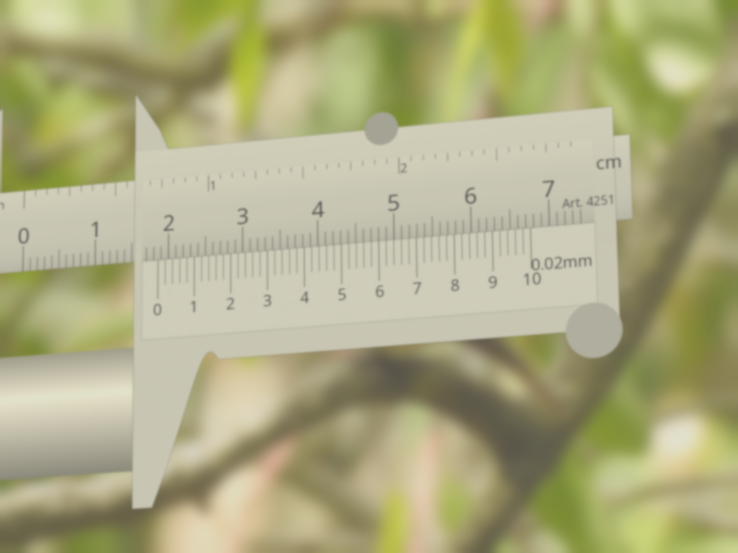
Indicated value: 18.6 mm
